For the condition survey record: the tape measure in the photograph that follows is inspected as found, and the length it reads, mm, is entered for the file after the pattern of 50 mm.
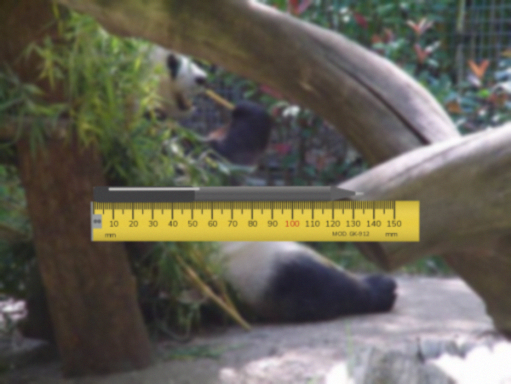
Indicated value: 135 mm
